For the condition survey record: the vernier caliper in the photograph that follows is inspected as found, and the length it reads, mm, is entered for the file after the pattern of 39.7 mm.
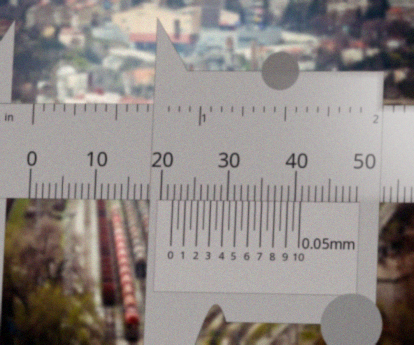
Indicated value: 21.8 mm
